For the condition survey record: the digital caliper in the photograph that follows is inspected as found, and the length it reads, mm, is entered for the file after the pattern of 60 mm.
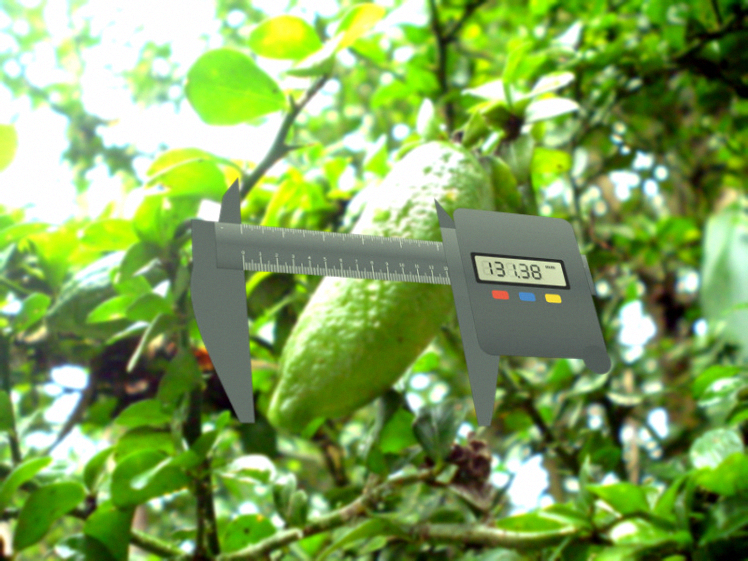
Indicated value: 131.38 mm
